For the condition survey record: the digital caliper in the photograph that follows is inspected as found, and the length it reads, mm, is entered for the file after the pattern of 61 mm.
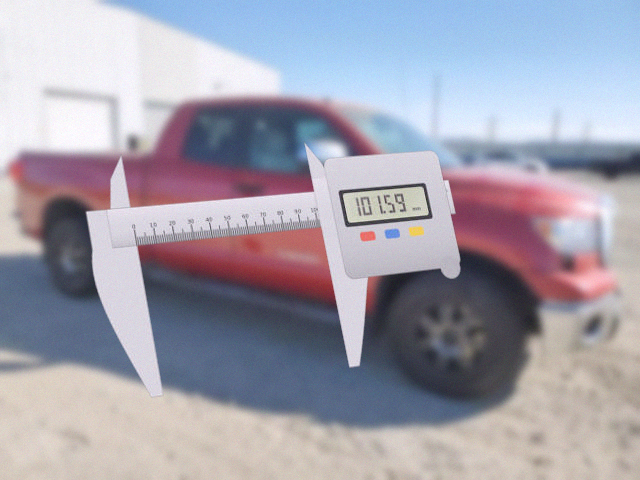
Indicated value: 101.59 mm
